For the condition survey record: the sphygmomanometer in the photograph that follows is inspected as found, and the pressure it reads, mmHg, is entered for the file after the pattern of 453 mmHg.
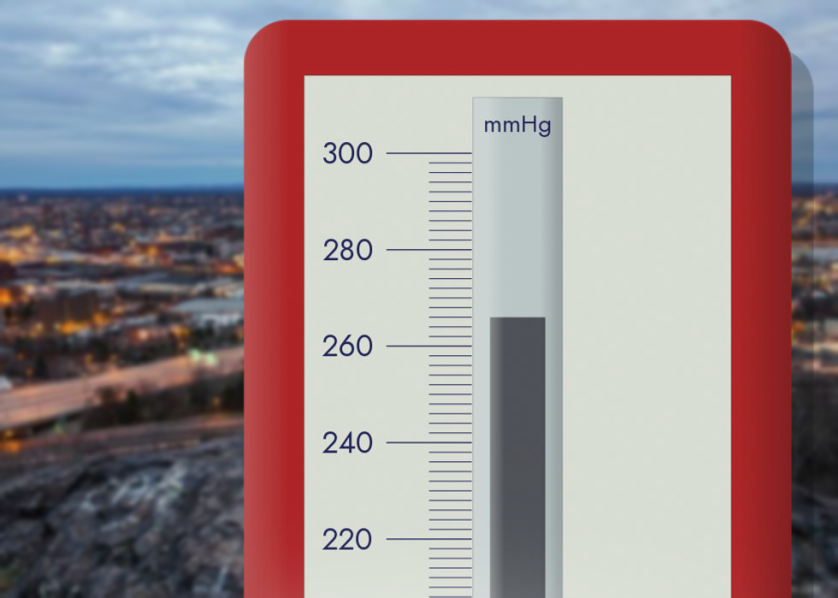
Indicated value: 266 mmHg
